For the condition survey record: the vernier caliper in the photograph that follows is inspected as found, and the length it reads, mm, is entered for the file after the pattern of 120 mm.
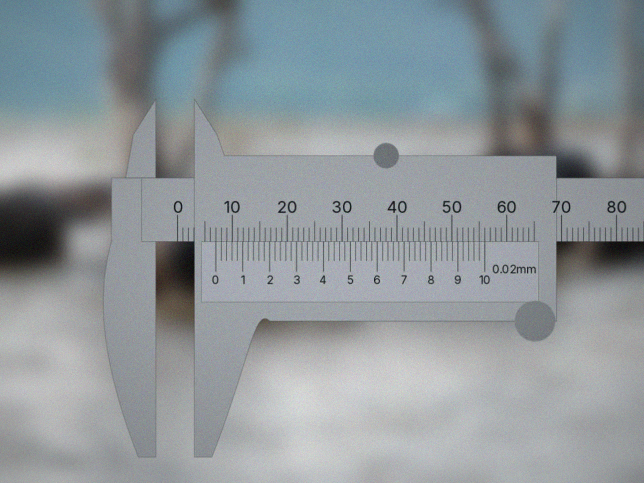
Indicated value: 7.0 mm
